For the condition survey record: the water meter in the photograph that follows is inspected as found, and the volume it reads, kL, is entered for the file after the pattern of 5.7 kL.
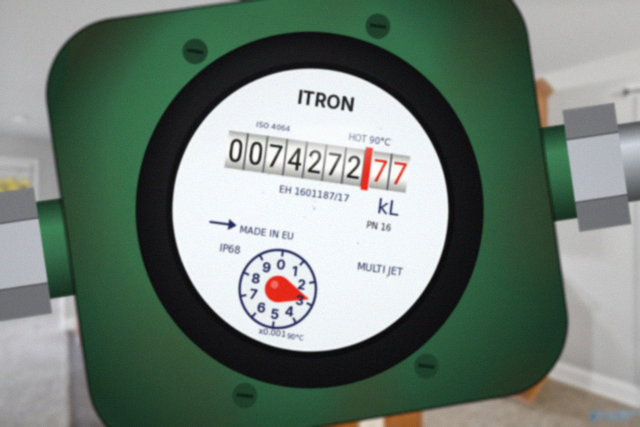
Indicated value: 74272.772 kL
